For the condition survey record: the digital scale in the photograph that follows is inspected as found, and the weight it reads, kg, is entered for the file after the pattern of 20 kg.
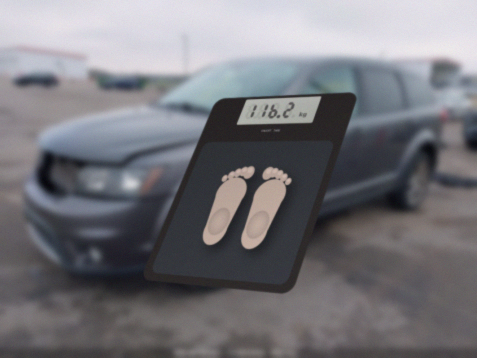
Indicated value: 116.2 kg
